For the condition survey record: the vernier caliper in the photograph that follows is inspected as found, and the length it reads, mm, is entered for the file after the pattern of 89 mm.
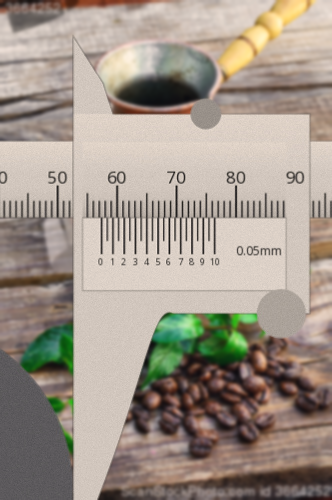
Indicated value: 57.4 mm
